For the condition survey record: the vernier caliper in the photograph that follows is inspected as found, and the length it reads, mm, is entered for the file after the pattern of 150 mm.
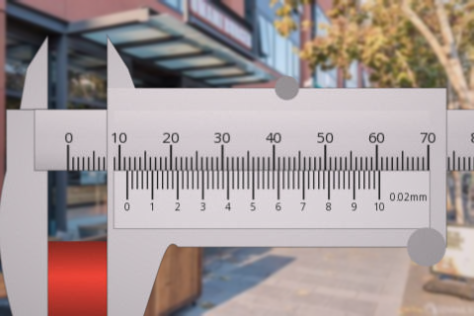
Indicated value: 11.5 mm
